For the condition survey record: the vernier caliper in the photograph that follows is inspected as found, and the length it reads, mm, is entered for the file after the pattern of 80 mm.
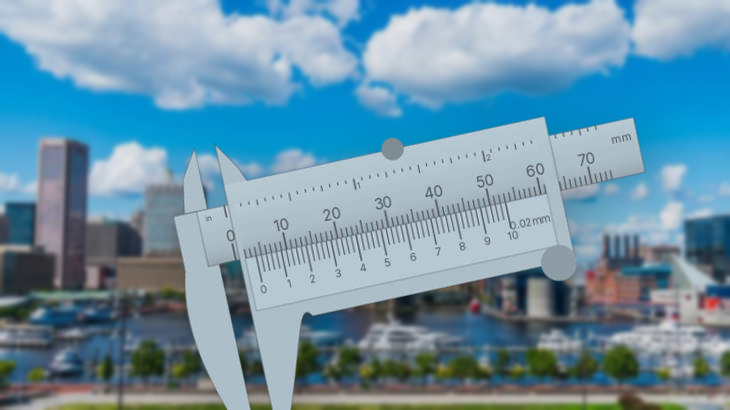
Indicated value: 4.0 mm
